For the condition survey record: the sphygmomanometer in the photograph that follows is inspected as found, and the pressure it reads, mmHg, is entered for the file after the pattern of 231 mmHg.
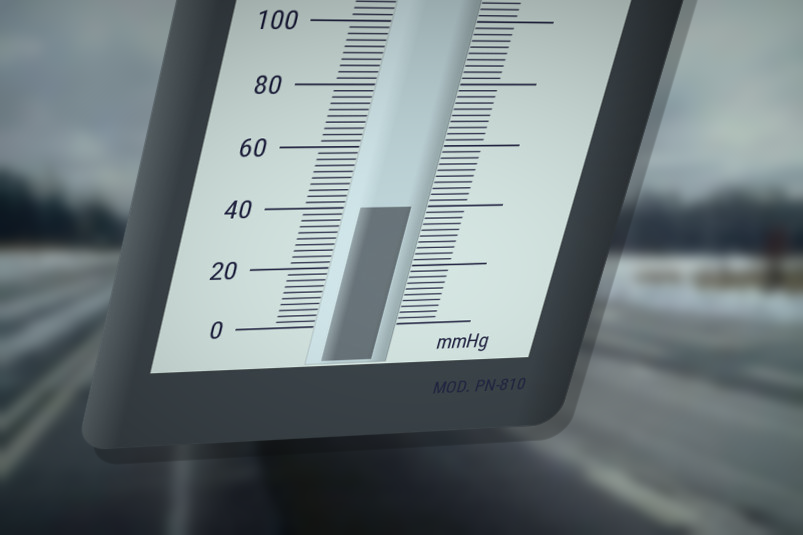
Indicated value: 40 mmHg
